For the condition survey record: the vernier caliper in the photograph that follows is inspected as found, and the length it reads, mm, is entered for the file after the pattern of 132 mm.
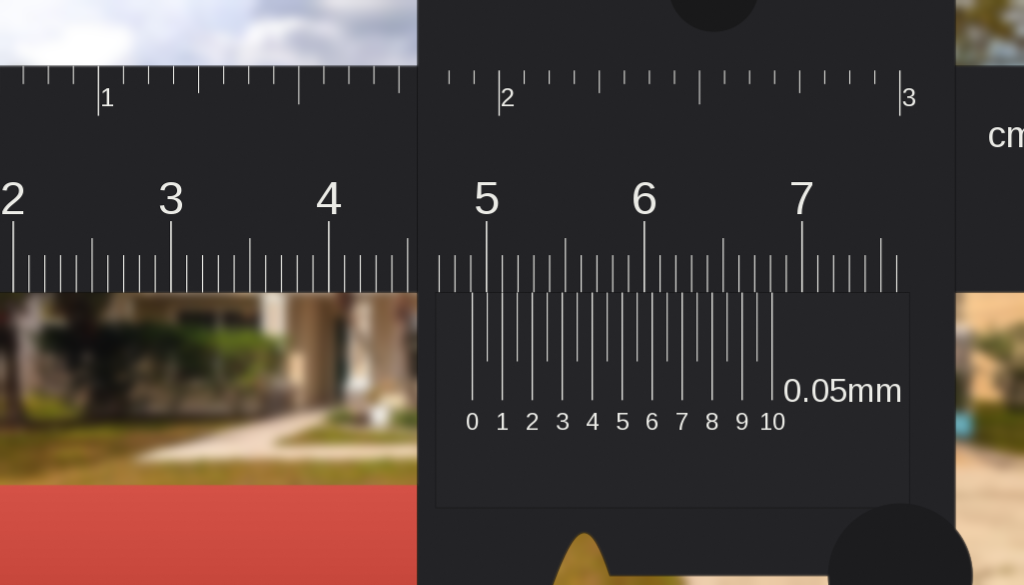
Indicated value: 49.1 mm
